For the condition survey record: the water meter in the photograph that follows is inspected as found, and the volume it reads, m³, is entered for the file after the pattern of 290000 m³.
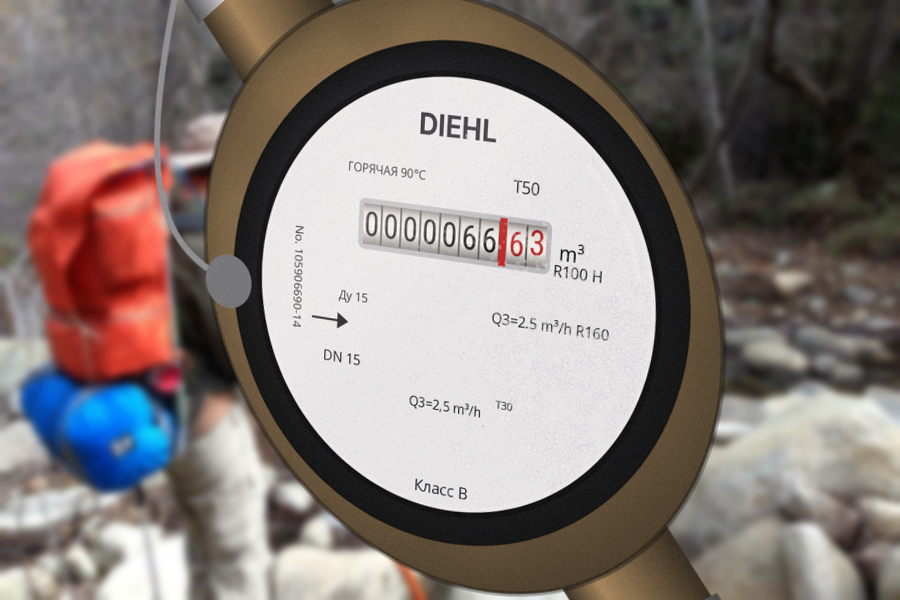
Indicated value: 66.63 m³
